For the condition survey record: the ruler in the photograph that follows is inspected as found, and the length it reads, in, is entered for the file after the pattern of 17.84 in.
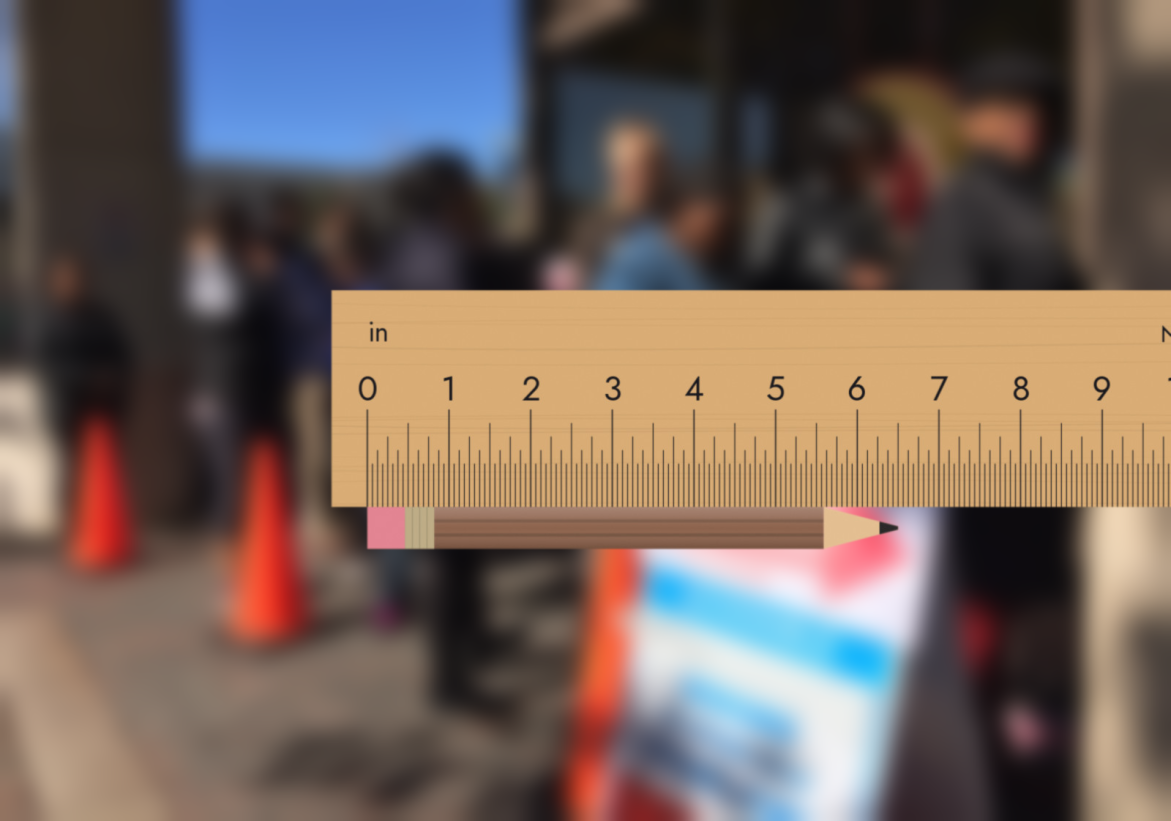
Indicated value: 6.5 in
